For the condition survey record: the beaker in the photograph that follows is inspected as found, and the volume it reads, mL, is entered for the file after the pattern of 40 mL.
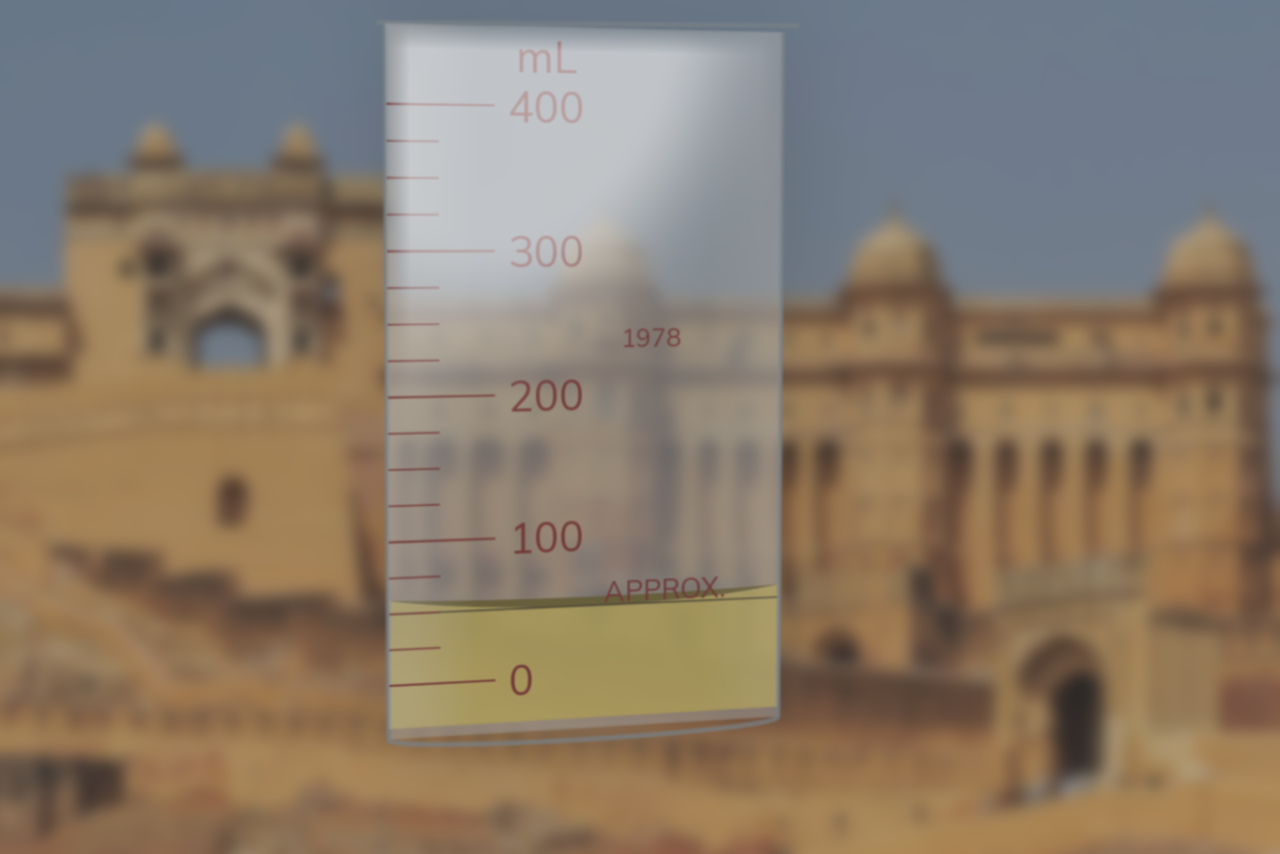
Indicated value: 50 mL
